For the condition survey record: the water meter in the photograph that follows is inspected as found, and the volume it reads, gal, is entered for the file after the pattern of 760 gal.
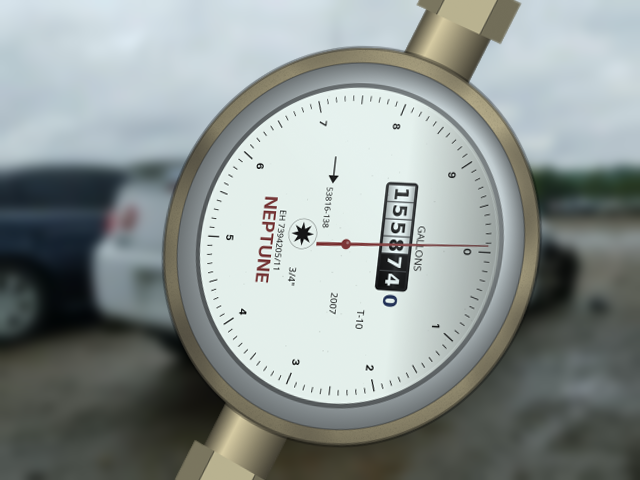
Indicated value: 1558739.9 gal
